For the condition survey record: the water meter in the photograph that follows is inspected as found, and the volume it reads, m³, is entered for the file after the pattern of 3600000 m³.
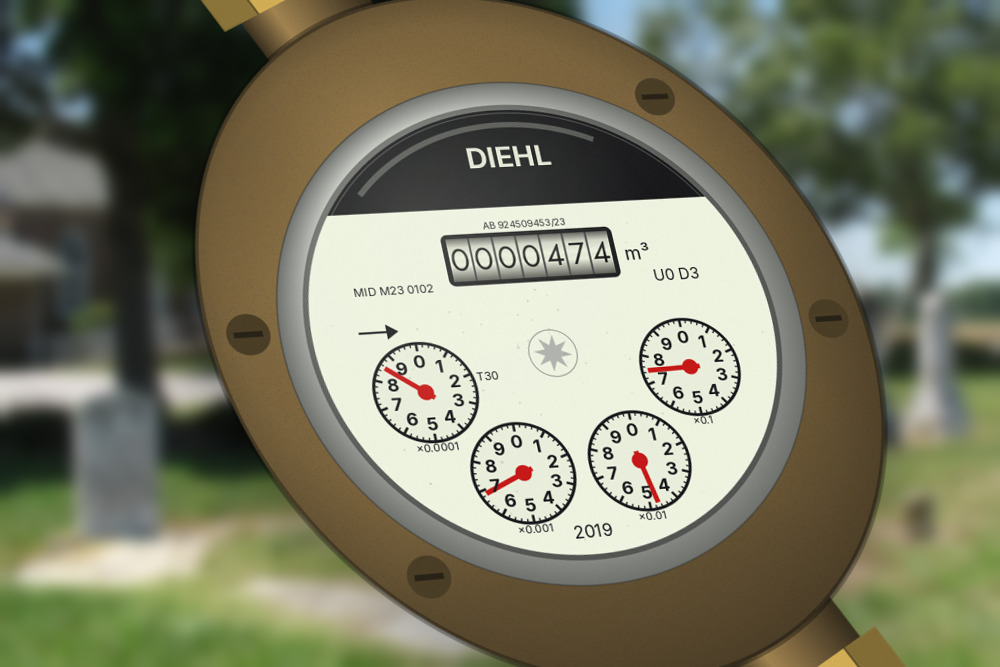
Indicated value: 474.7468 m³
